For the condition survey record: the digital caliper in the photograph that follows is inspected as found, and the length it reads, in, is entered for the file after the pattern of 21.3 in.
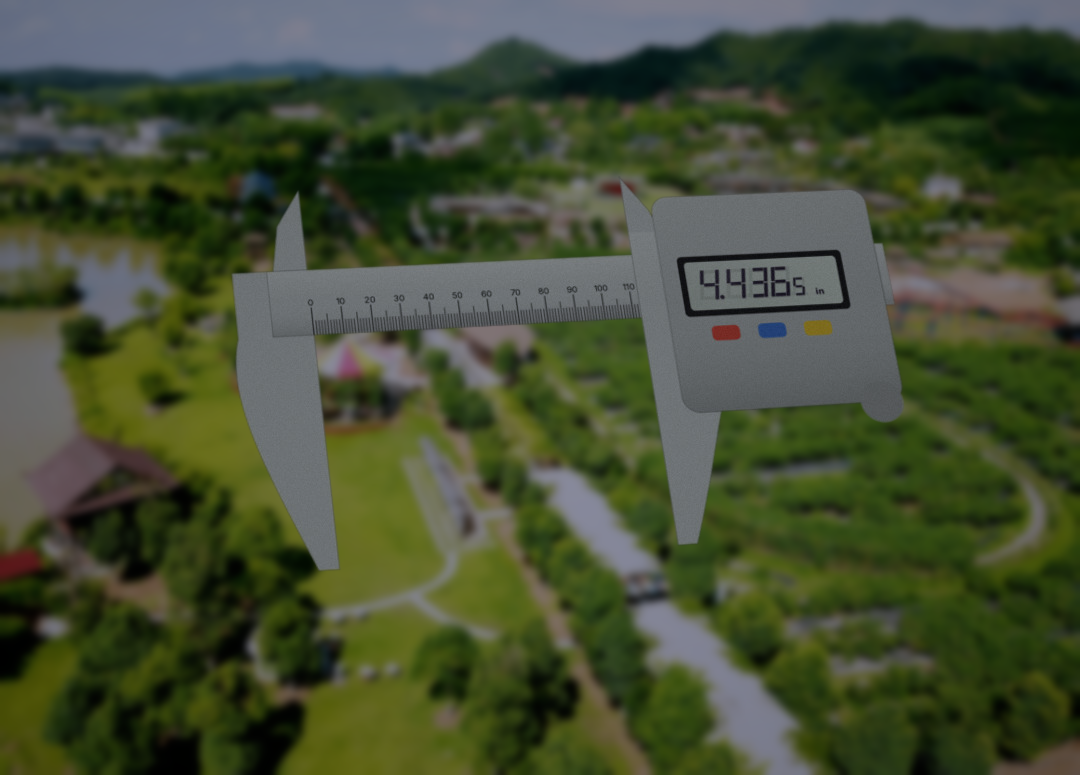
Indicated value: 4.4365 in
